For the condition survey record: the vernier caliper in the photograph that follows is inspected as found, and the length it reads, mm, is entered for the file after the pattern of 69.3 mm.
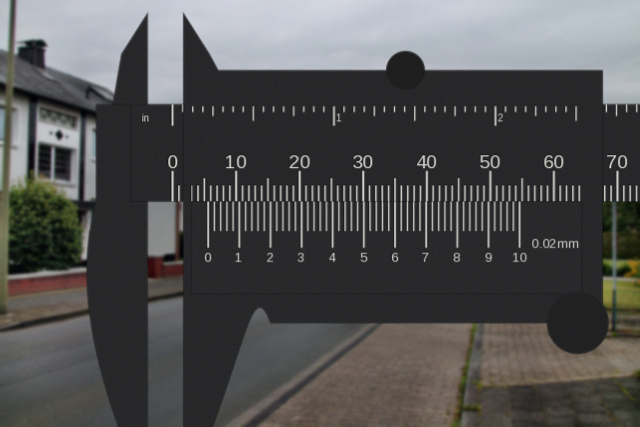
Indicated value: 5.6 mm
